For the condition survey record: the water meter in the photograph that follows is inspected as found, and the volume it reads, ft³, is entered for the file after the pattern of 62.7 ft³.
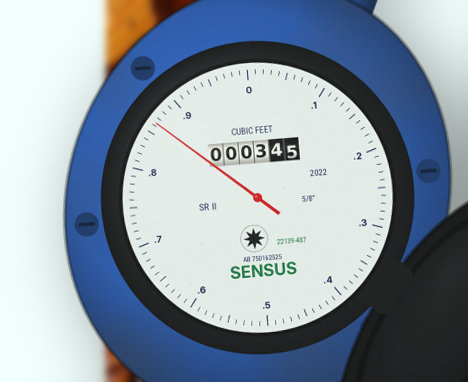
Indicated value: 344.86 ft³
